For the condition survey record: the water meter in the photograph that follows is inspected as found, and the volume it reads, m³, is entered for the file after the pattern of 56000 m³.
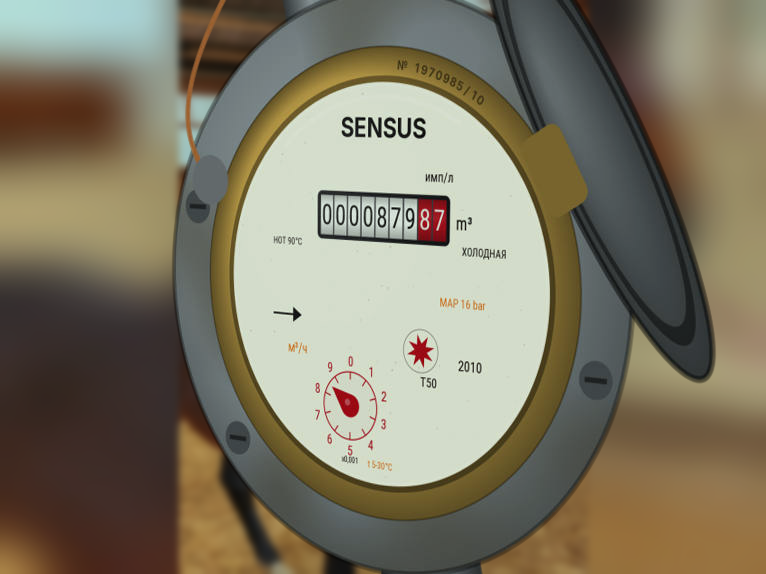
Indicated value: 879.878 m³
